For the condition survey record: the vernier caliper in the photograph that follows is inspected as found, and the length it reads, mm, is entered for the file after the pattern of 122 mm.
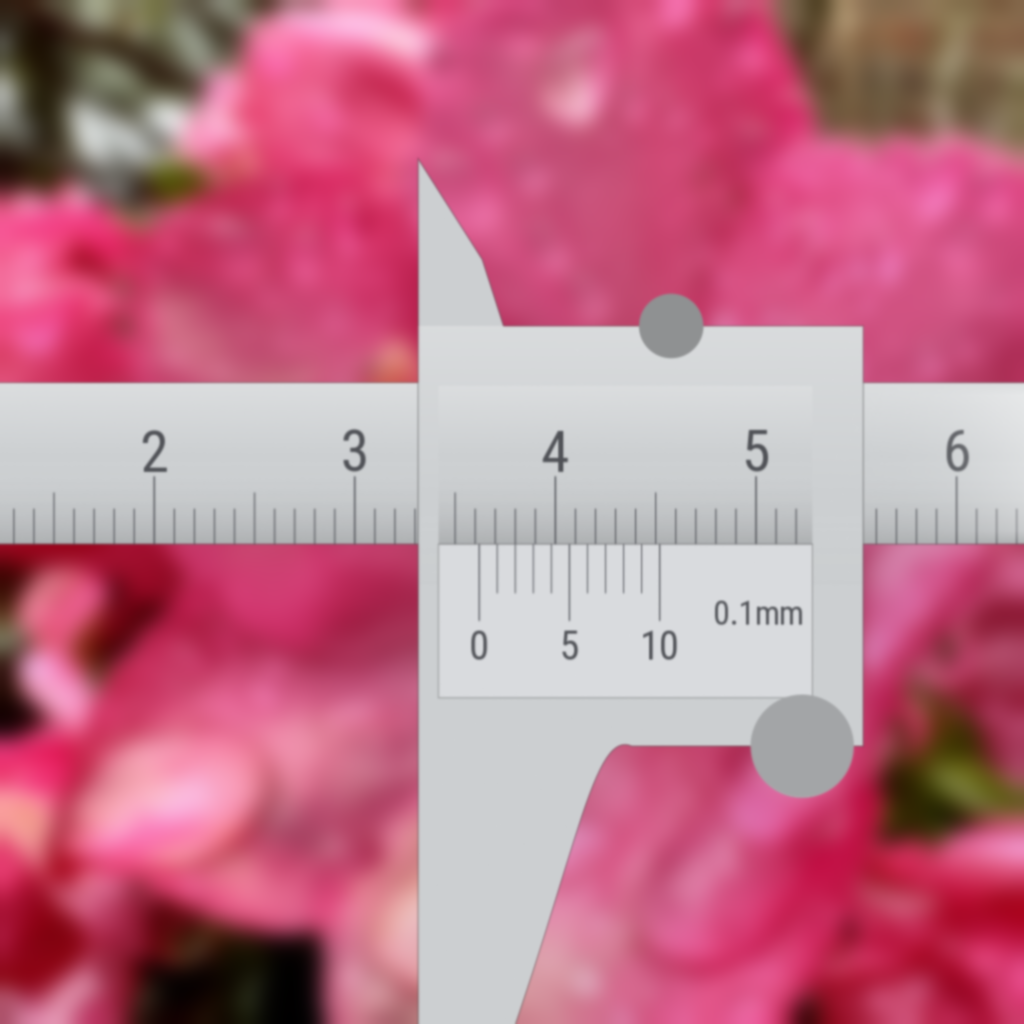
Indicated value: 36.2 mm
